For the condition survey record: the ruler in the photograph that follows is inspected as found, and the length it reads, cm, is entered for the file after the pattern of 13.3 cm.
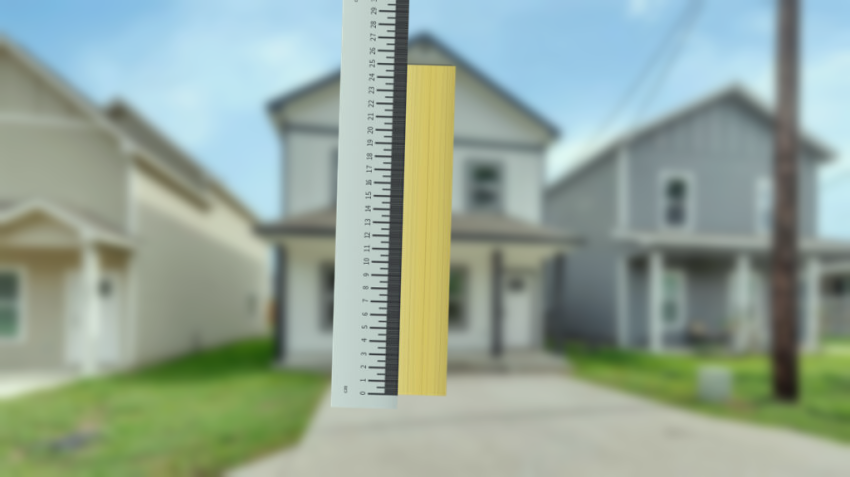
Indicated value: 25 cm
